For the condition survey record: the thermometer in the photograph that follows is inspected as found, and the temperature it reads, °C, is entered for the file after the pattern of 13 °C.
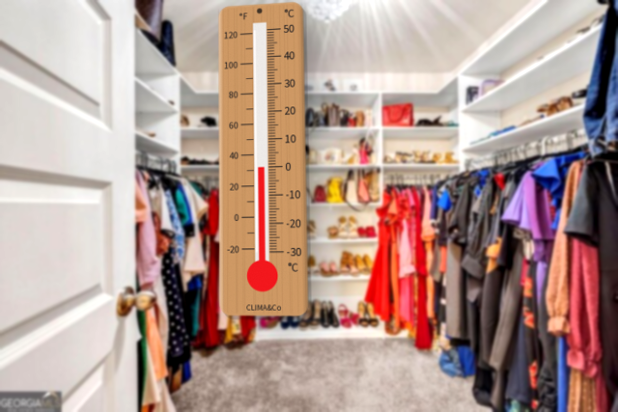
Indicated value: 0 °C
